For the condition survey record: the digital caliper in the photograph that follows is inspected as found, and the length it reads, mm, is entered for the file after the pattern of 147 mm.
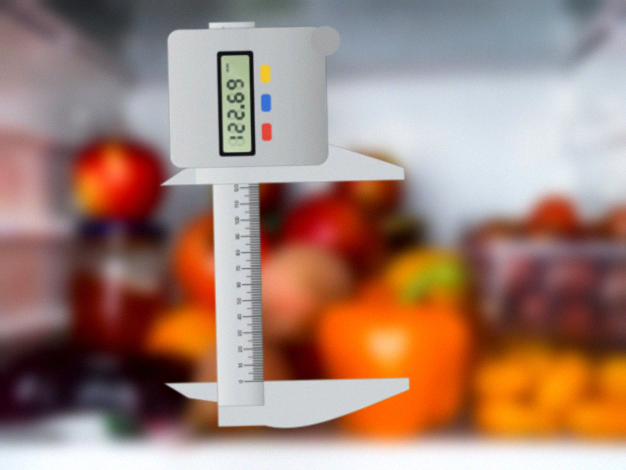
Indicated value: 122.69 mm
